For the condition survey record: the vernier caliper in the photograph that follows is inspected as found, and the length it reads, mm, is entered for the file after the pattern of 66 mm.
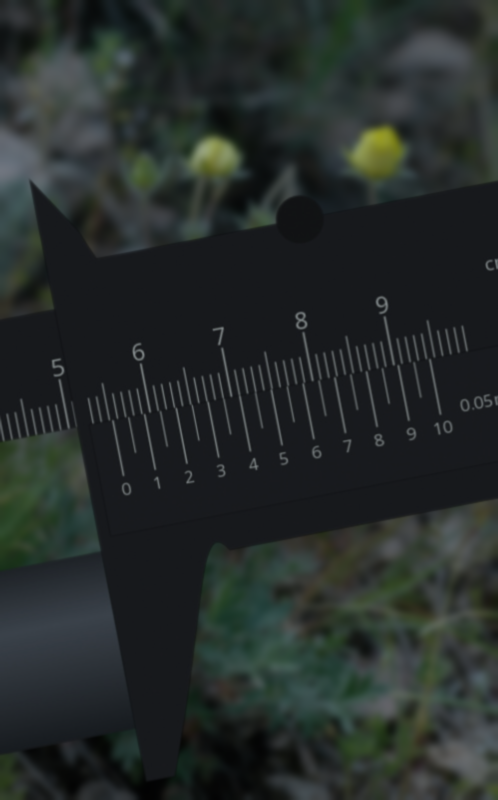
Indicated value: 55.4 mm
